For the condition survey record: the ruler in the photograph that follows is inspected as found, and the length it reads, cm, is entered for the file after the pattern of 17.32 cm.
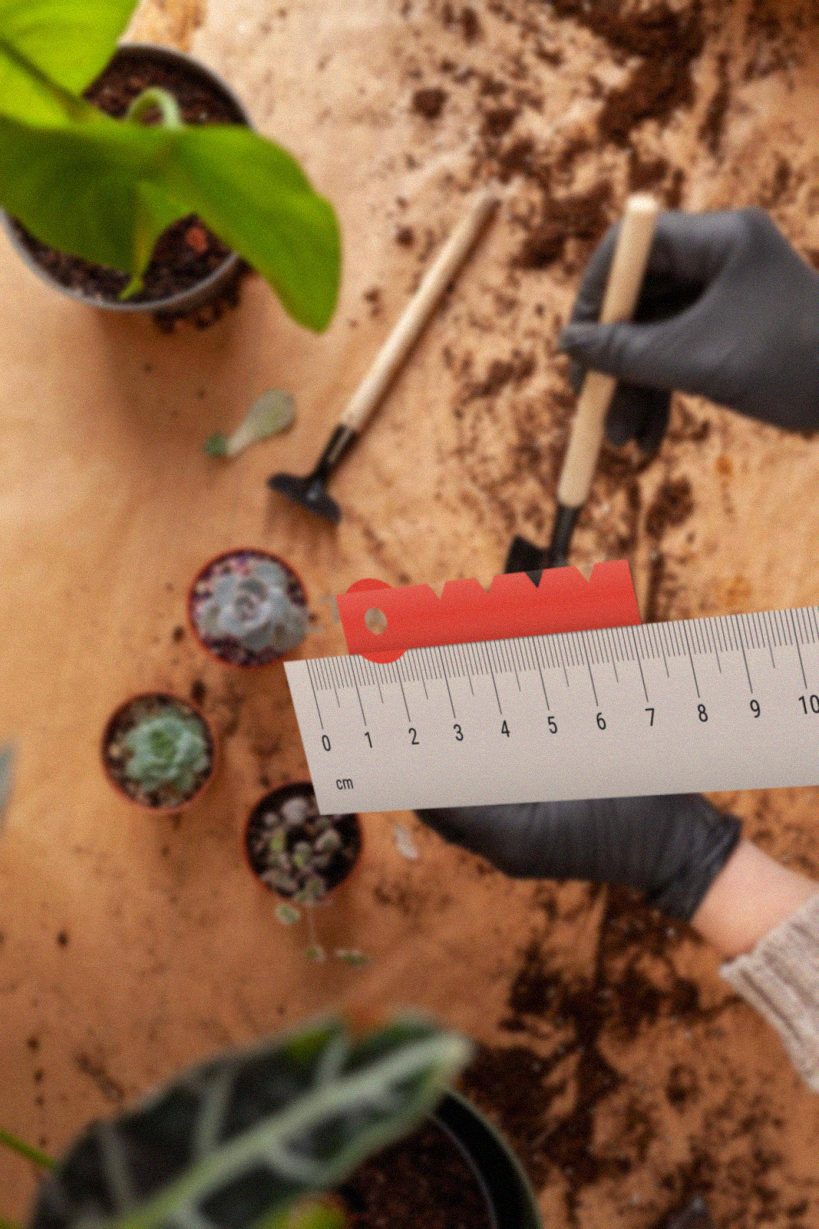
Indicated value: 6.2 cm
